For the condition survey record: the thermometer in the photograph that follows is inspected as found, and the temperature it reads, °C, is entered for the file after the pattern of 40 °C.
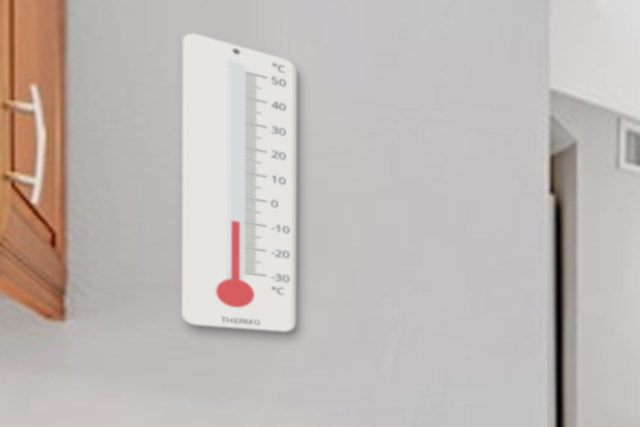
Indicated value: -10 °C
